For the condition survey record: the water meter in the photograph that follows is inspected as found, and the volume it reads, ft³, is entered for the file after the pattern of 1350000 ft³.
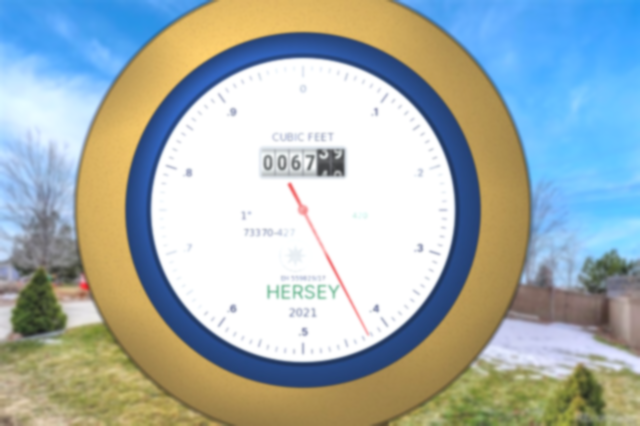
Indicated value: 6739.42 ft³
